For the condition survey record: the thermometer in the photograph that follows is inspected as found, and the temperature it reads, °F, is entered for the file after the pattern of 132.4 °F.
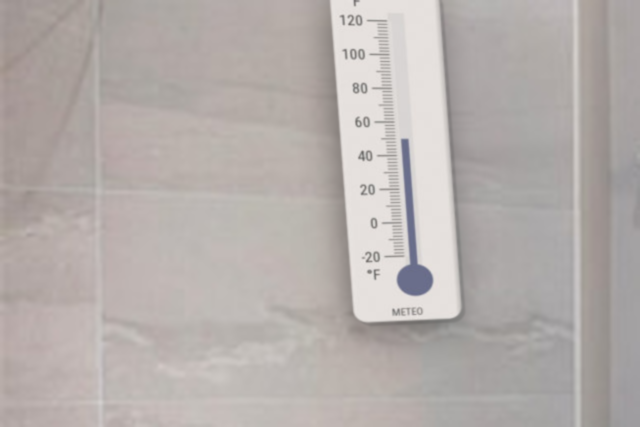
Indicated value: 50 °F
